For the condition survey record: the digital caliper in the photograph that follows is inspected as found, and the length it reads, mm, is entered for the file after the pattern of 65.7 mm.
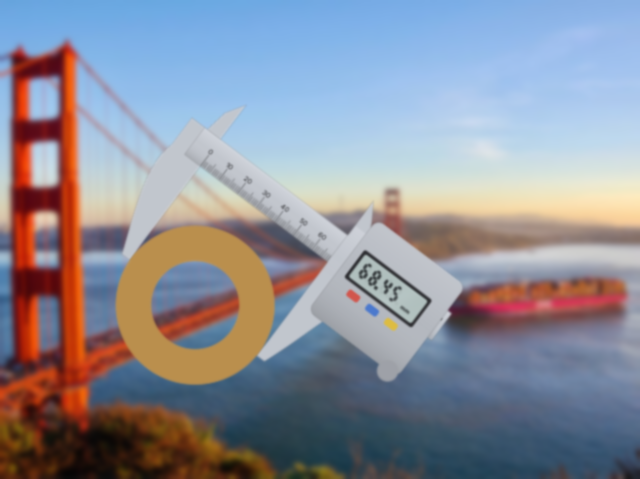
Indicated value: 68.45 mm
